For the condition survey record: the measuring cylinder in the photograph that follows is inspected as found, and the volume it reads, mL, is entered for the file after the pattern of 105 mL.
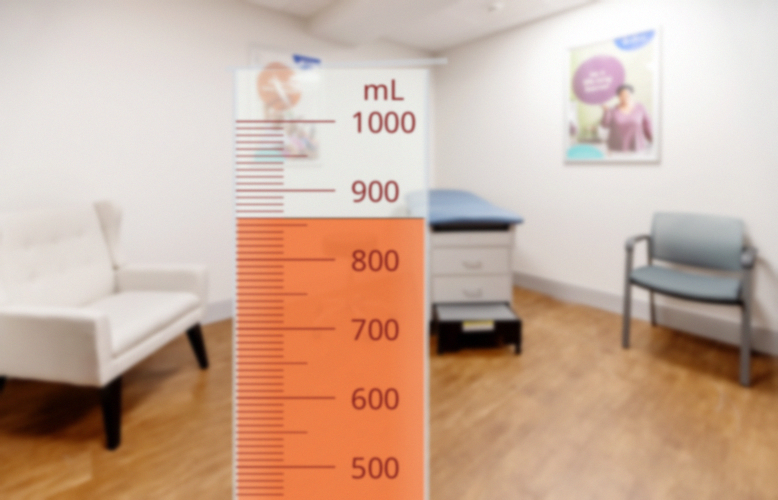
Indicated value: 860 mL
